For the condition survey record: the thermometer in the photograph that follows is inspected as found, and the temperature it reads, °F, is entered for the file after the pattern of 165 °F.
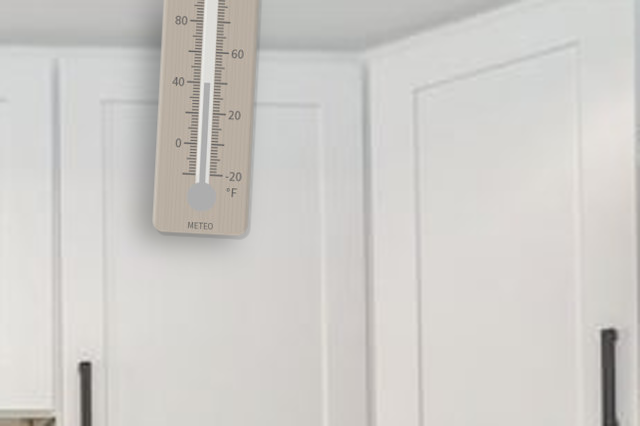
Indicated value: 40 °F
